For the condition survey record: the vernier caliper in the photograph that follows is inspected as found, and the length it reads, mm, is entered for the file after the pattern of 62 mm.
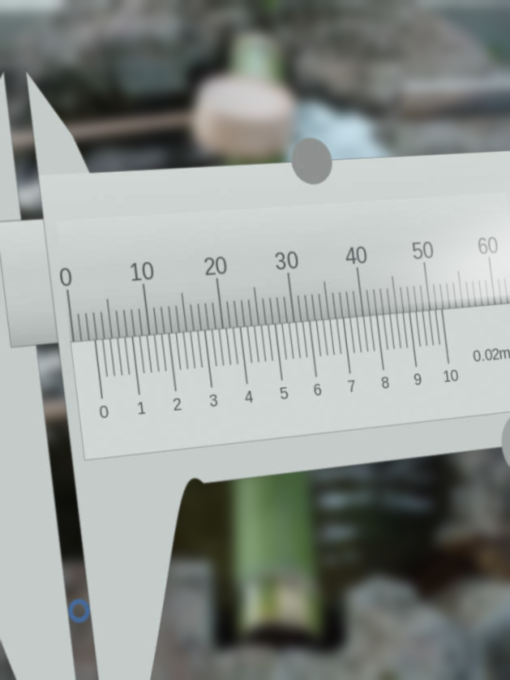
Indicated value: 2.8 mm
